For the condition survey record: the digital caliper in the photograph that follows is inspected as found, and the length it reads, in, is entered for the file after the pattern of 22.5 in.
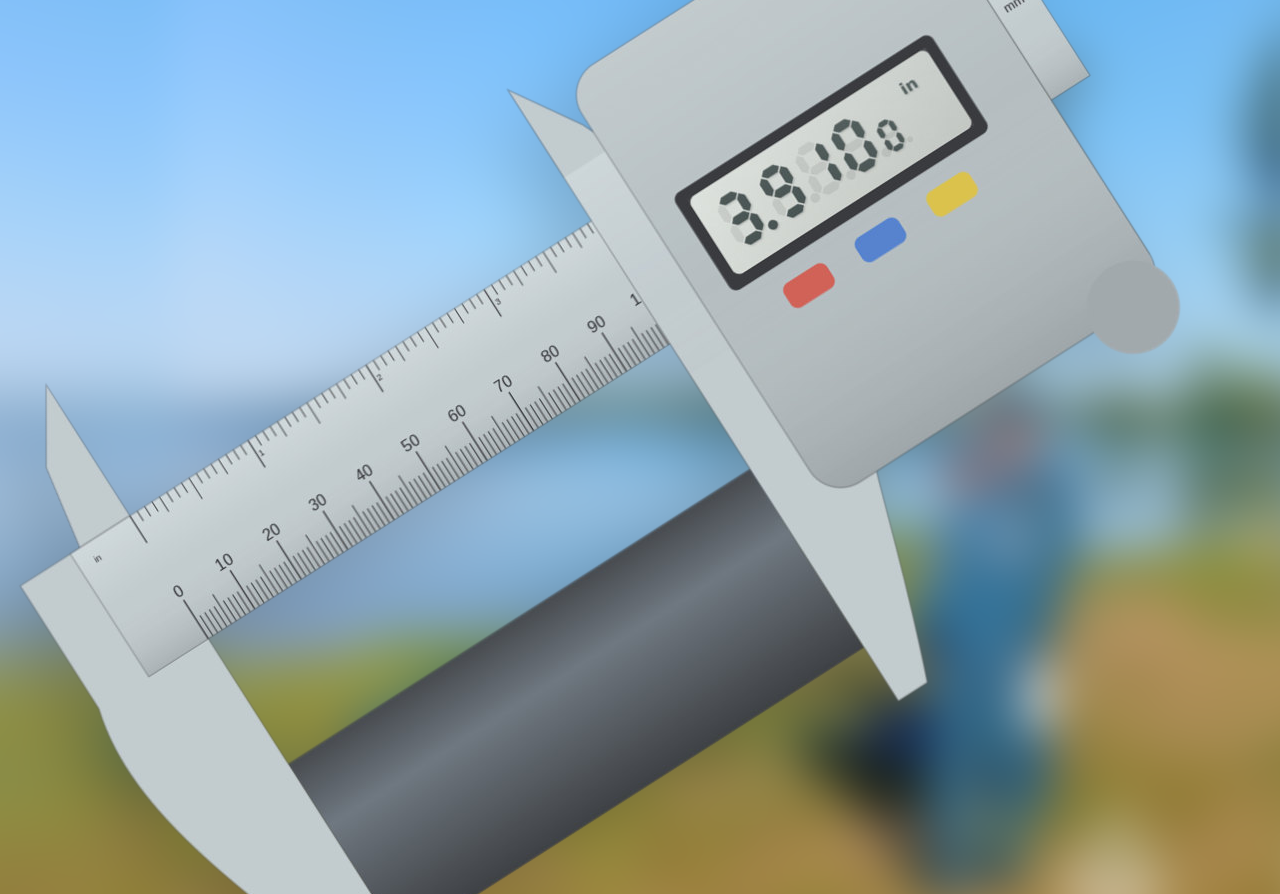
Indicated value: 3.9100 in
